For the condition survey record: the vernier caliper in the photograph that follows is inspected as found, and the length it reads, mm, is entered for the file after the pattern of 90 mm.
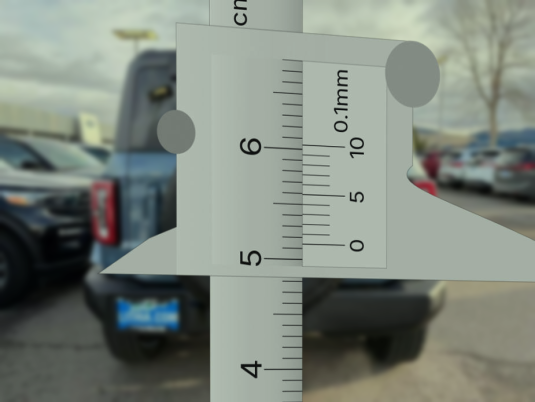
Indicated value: 51.4 mm
